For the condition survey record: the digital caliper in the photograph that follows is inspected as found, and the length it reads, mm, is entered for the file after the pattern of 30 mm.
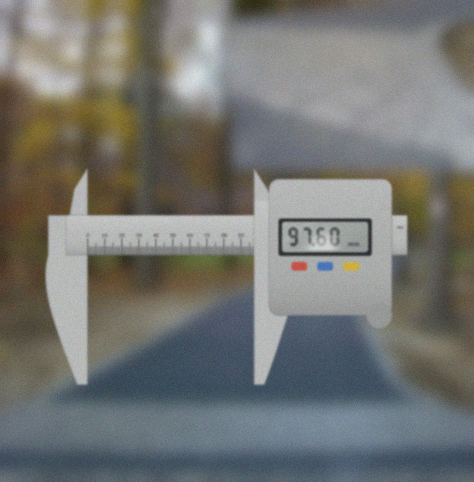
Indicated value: 97.60 mm
